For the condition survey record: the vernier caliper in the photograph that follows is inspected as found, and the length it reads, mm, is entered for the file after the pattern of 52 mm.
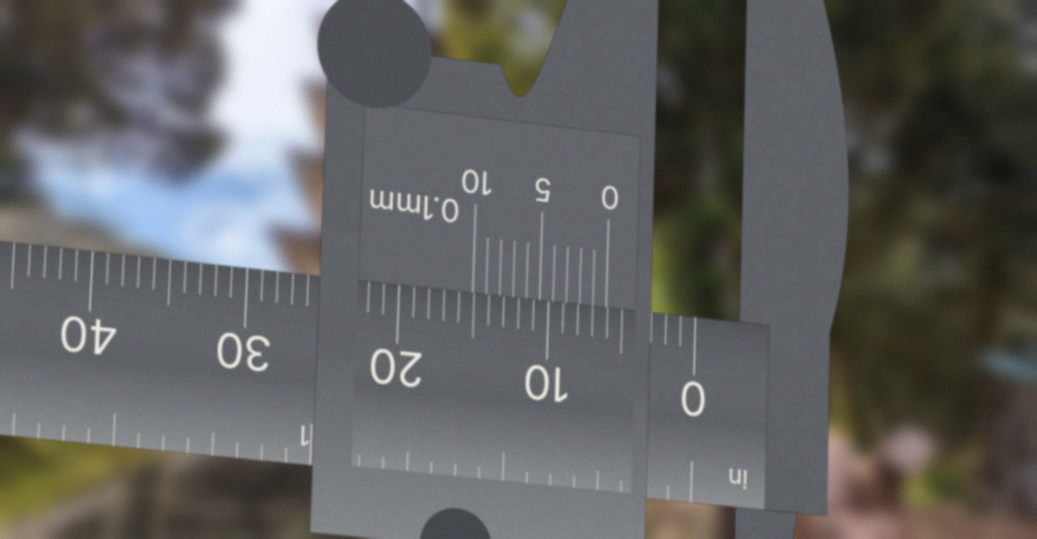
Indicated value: 6.1 mm
